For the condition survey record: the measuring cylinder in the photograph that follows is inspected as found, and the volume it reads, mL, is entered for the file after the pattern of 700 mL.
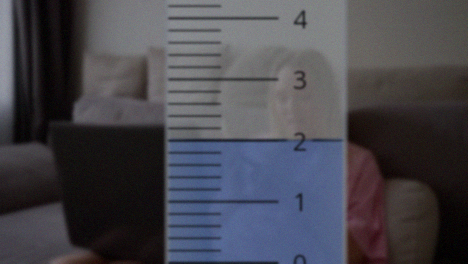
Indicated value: 2 mL
